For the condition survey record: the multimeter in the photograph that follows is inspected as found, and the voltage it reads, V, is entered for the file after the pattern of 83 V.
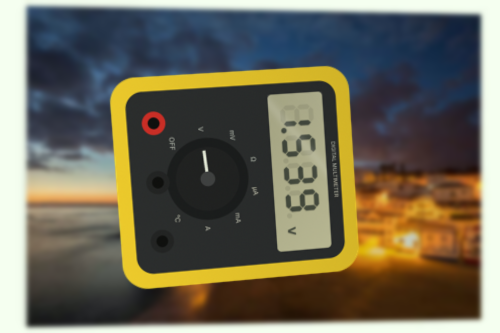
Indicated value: 1.539 V
